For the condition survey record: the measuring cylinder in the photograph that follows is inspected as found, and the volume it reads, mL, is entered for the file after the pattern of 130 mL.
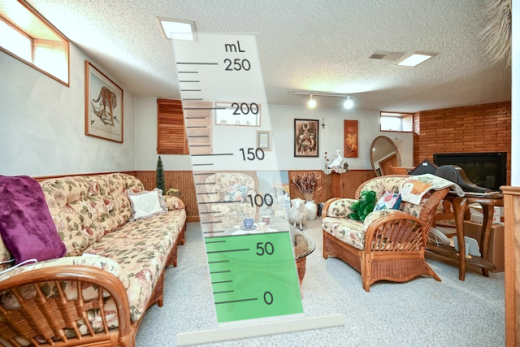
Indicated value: 65 mL
